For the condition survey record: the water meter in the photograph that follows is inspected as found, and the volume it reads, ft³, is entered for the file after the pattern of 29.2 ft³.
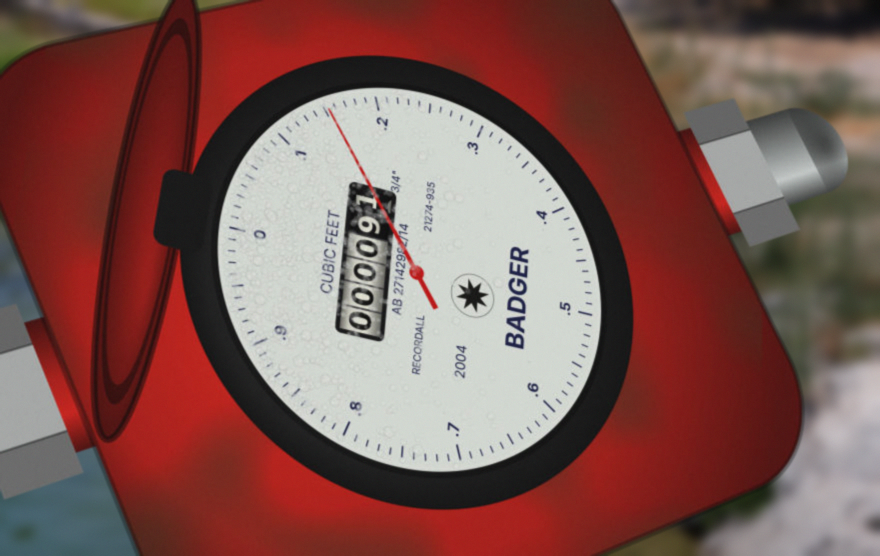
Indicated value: 91.15 ft³
